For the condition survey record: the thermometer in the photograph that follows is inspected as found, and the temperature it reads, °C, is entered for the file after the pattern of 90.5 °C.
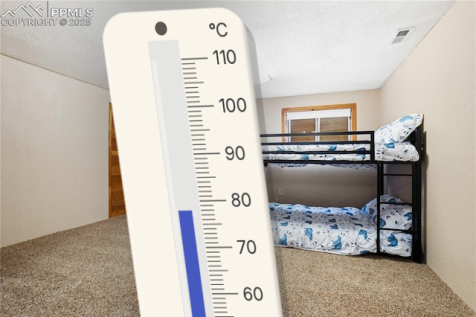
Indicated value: 78 °C
